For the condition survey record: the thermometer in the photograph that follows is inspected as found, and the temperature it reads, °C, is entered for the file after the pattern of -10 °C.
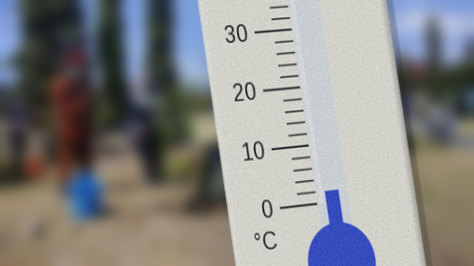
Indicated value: 2 °C
